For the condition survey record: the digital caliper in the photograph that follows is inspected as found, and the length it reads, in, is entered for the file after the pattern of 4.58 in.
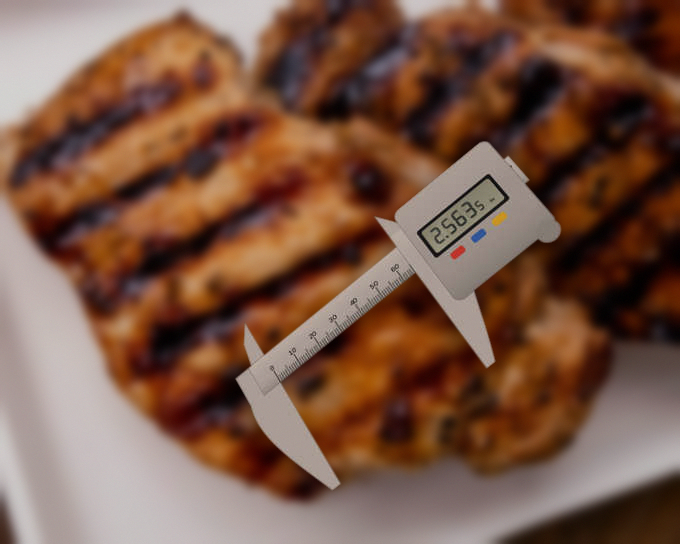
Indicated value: 2.5635 in
